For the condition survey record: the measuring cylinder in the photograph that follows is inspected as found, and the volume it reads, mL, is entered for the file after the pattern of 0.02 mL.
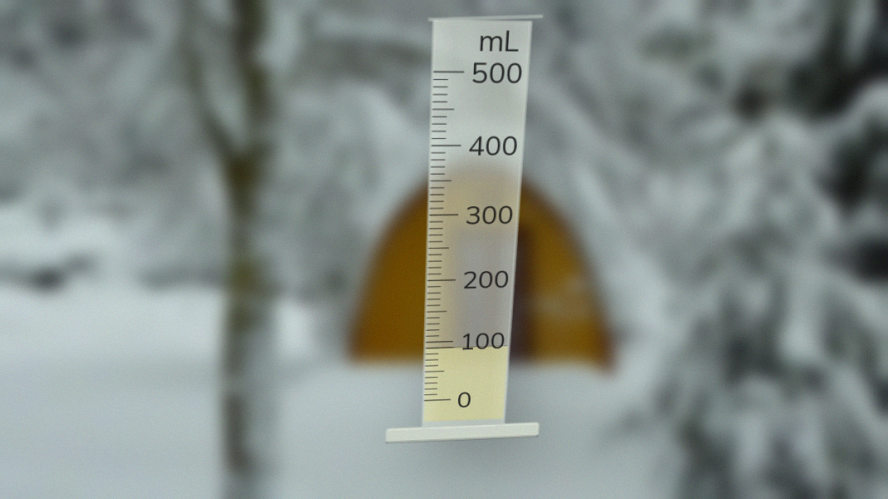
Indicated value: 90 mL
